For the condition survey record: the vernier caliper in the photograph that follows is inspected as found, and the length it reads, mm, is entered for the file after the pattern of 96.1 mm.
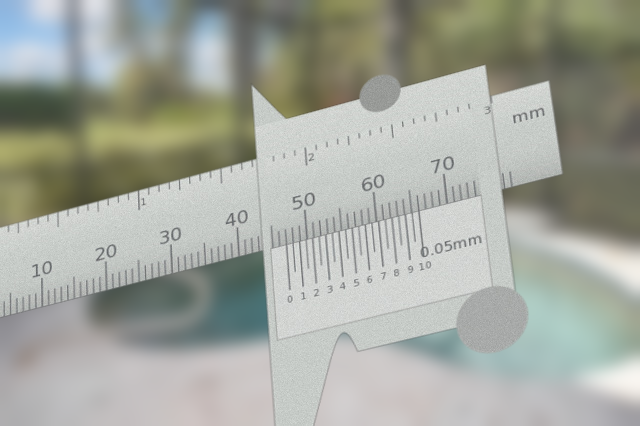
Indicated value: 47.0 mm
